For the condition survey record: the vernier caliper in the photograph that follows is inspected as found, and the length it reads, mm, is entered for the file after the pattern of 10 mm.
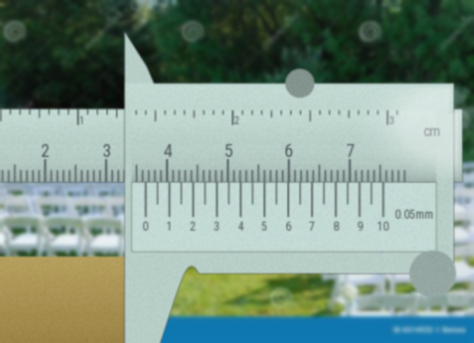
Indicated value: 36.5 mm
